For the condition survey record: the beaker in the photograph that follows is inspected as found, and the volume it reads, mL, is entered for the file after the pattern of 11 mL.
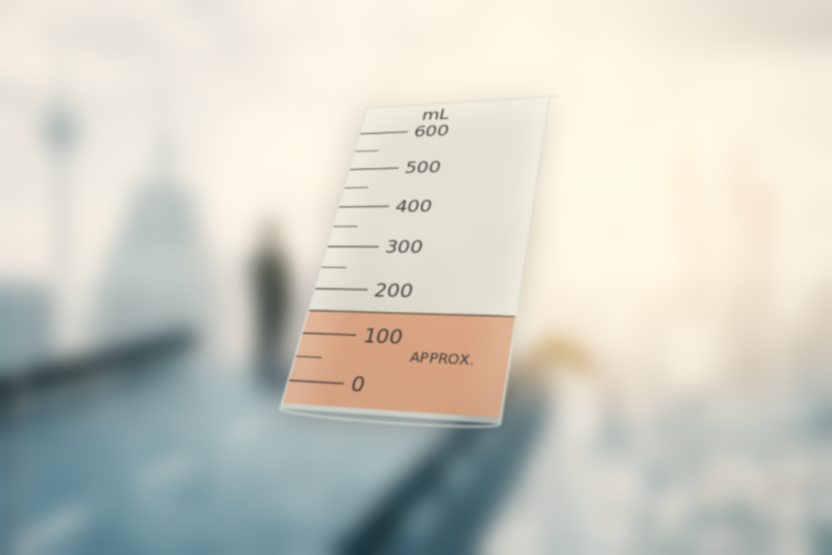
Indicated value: 150 mL
